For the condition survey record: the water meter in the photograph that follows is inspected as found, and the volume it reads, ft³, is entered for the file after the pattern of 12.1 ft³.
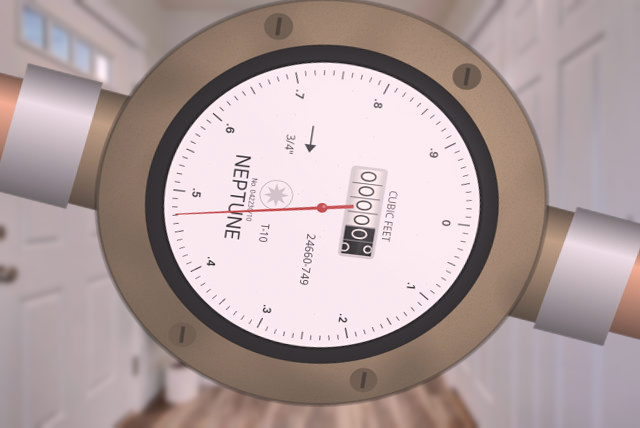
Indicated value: 8.47 ft³
